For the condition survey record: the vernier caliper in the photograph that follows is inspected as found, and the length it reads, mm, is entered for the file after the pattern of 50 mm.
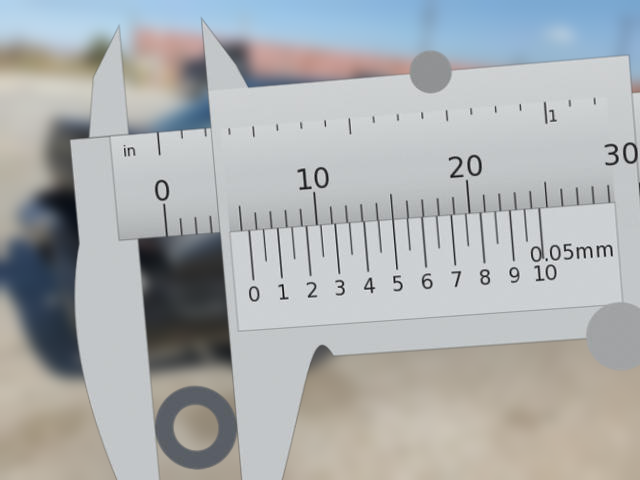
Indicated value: 5.5 mm
